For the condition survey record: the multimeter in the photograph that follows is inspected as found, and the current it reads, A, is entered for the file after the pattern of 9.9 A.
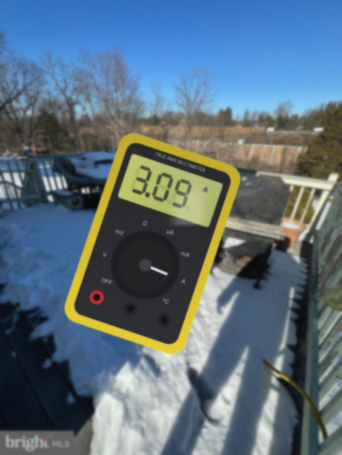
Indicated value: 3.09 A
